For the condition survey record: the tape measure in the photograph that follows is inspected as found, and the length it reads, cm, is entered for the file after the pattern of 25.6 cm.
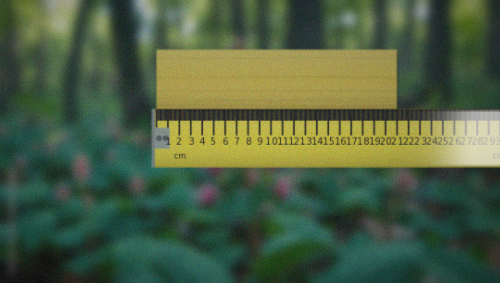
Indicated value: 21 cm
